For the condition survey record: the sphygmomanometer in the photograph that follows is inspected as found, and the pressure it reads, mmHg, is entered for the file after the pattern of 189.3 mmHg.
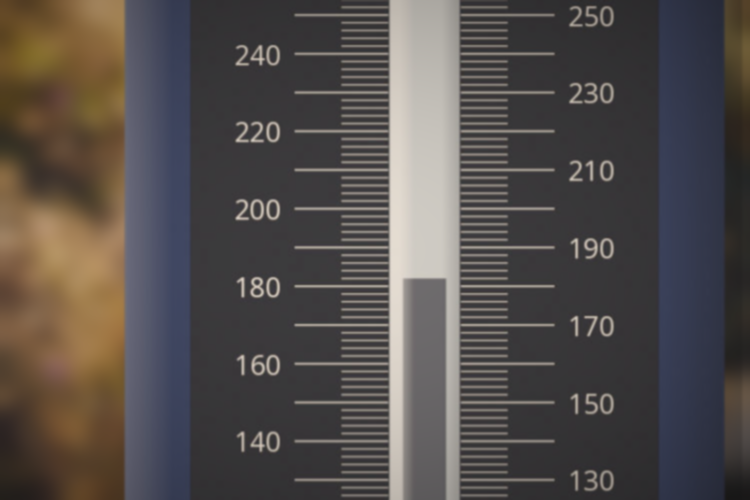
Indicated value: 182 mmHg
